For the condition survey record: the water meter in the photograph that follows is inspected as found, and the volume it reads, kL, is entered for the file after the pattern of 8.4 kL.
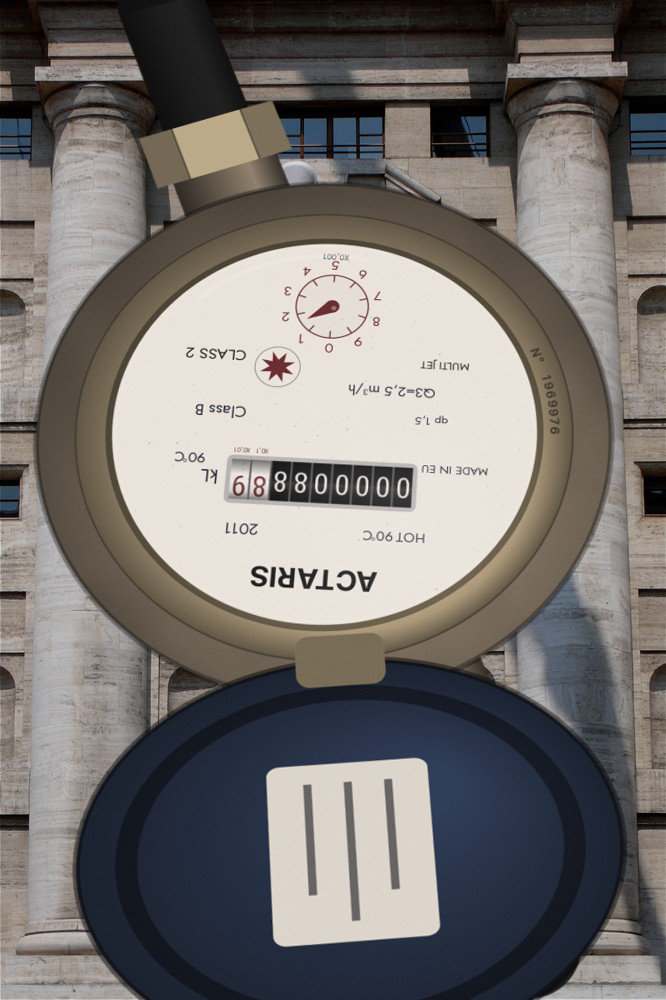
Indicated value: 88.891 kL
